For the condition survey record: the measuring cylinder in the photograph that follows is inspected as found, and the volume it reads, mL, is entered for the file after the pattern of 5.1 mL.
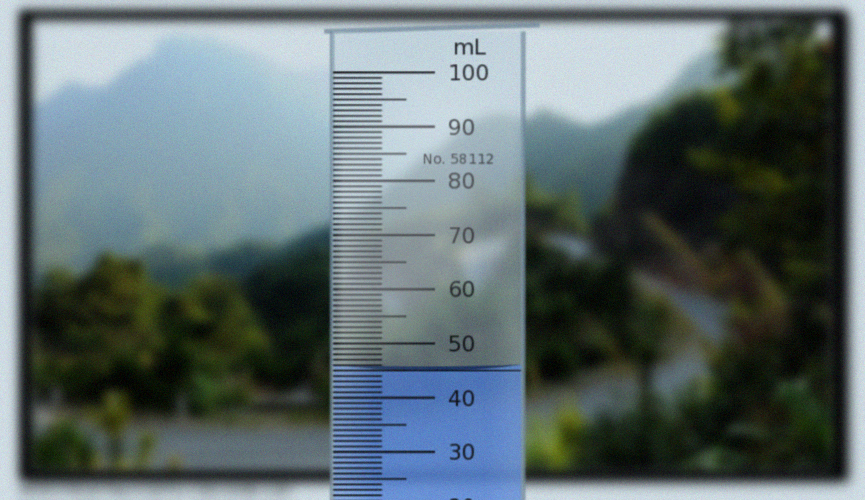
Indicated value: 45 mL
